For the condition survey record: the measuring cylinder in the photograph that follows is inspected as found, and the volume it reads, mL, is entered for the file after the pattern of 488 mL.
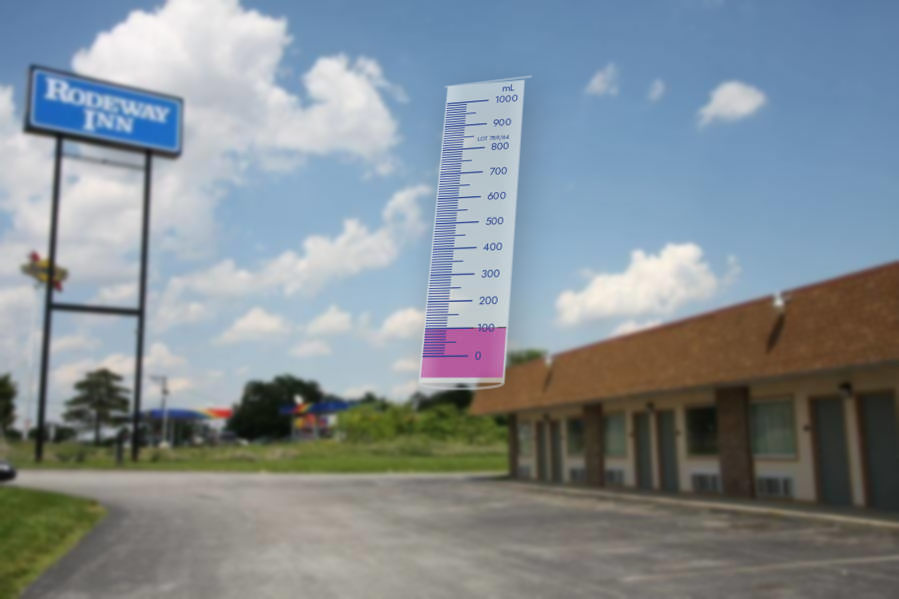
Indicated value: 100 mL
